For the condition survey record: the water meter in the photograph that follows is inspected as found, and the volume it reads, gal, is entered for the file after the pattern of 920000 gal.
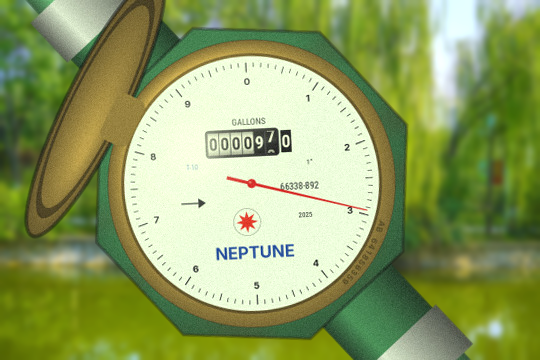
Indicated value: 972.9 gal
